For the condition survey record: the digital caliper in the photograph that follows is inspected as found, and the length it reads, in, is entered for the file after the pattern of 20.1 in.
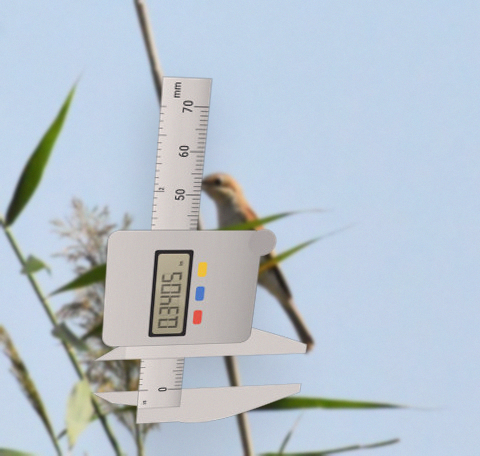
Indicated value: 0.3405 in
